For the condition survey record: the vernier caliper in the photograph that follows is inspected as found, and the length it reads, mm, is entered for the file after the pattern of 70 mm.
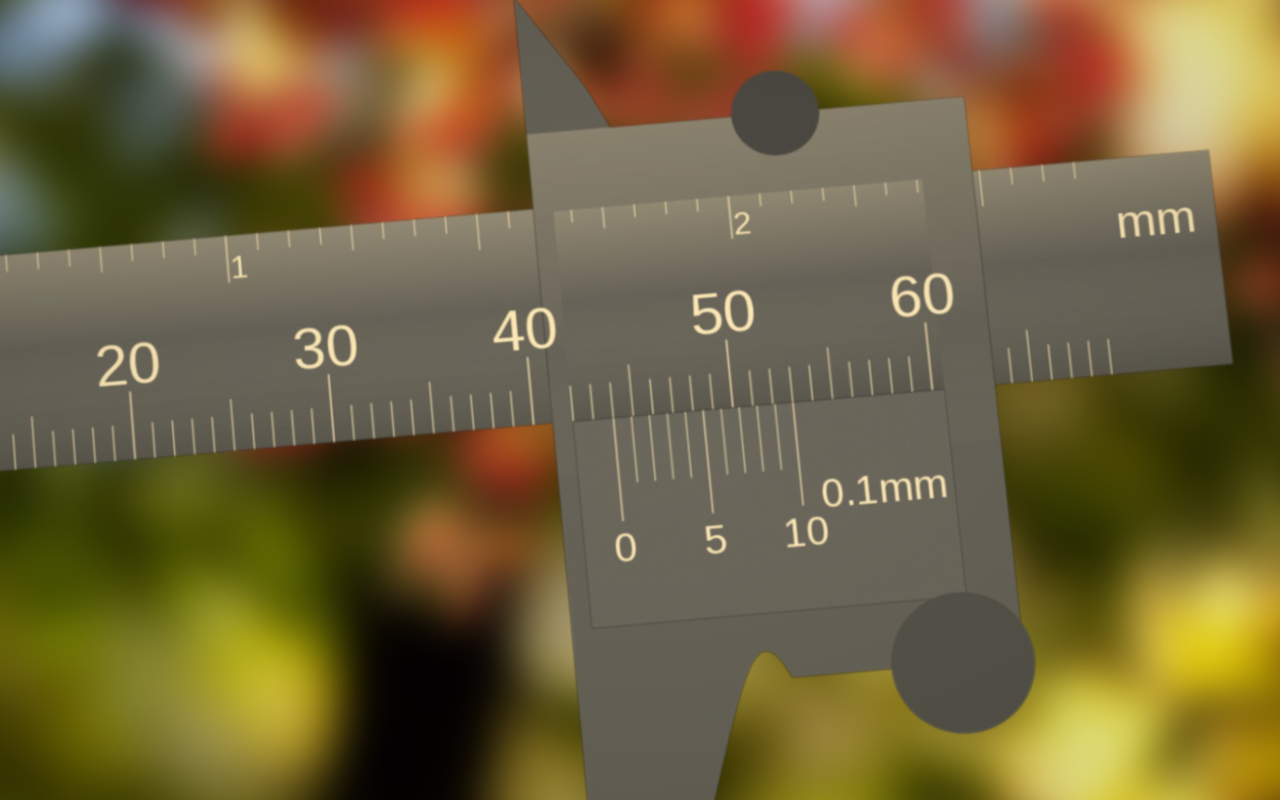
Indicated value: 44.0 mm
